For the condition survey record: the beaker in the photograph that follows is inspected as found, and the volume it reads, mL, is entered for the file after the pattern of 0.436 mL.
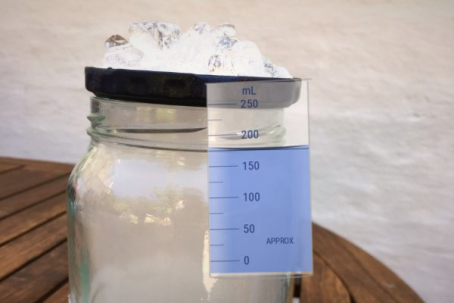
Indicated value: 175 mL
